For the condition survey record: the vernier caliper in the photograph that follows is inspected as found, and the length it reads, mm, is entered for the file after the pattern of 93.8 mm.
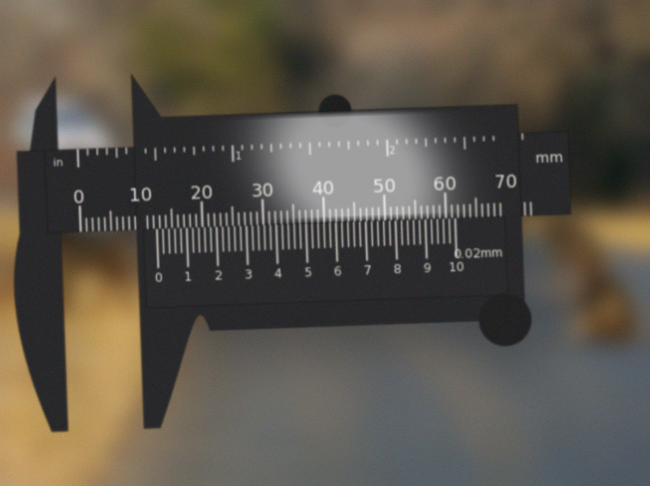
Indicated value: 12.5 mm
